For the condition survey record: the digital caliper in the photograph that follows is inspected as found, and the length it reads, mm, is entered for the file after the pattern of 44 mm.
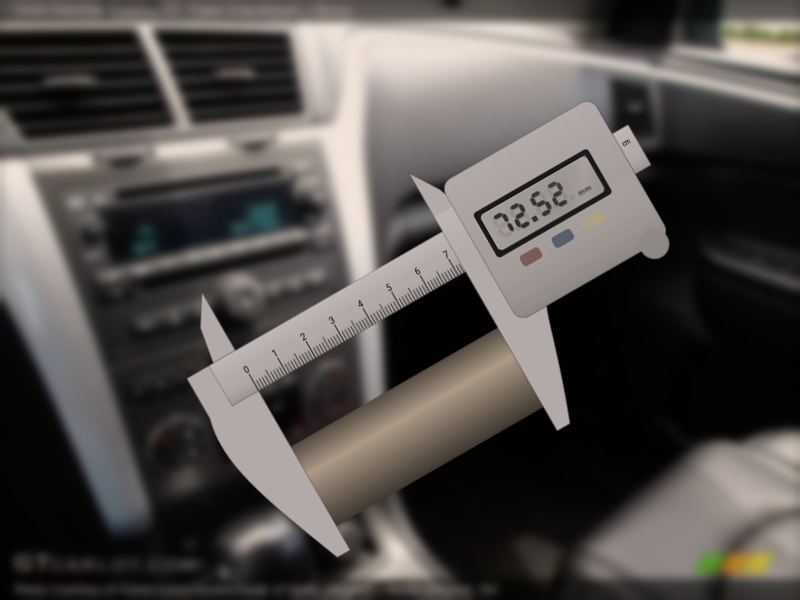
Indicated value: 72.52 mm
